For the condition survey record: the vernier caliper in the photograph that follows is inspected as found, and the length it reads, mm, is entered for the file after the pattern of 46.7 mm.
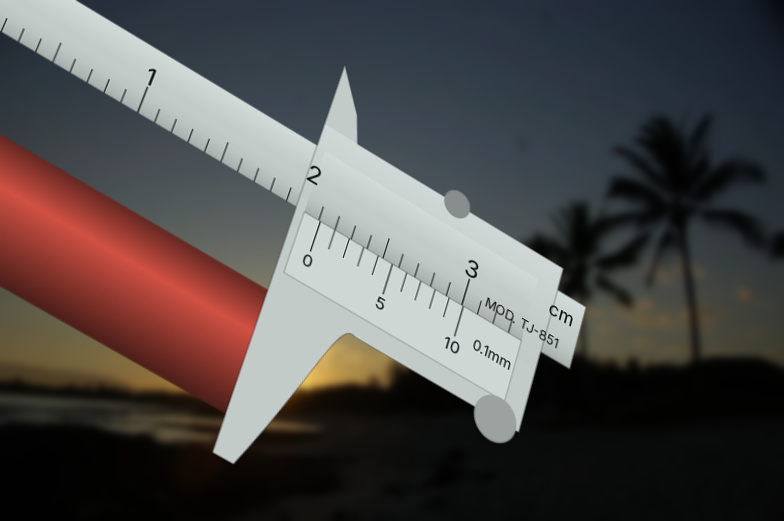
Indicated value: 21.1 mm
